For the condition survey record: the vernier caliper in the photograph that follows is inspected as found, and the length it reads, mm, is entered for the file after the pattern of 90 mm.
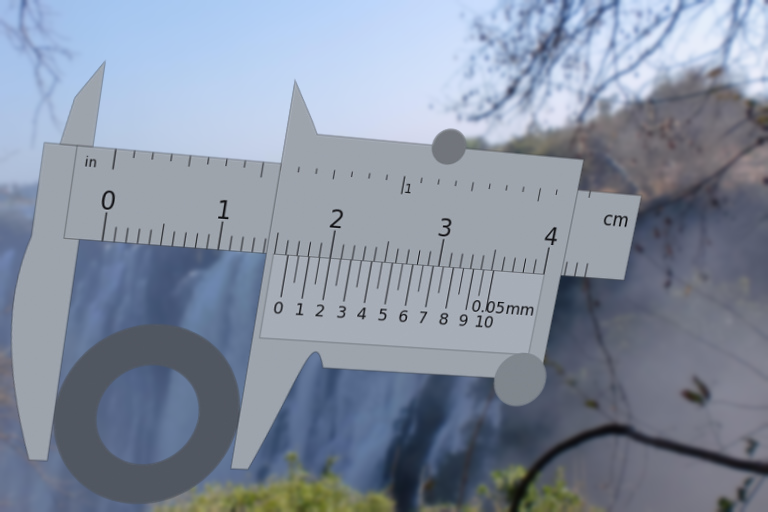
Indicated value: 16.2 mm
